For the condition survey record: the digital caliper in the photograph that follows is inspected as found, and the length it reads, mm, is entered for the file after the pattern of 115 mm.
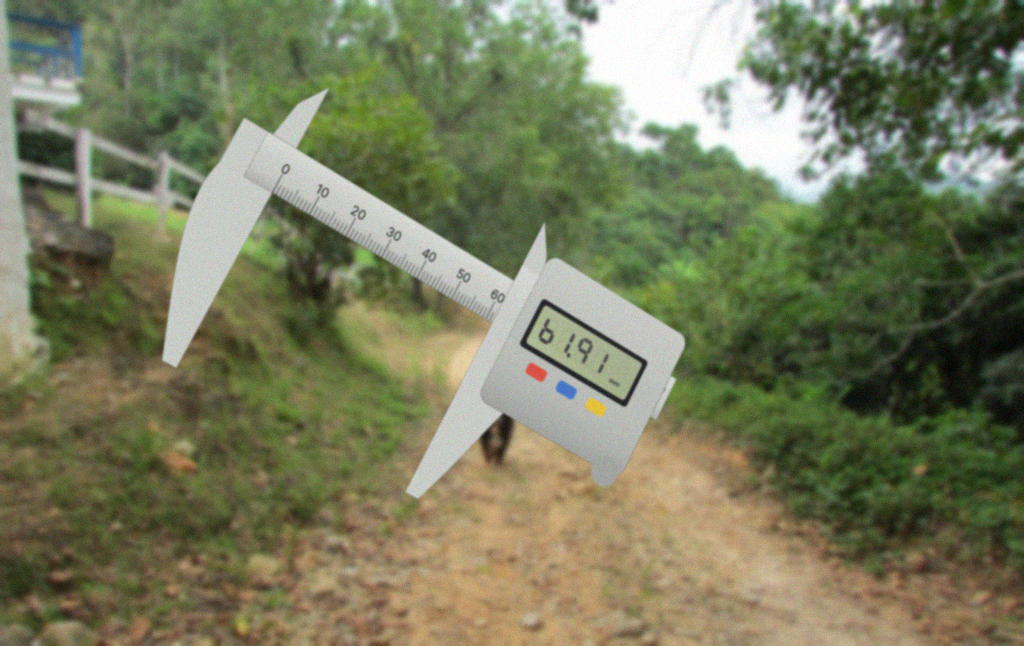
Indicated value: 61.91 mm
